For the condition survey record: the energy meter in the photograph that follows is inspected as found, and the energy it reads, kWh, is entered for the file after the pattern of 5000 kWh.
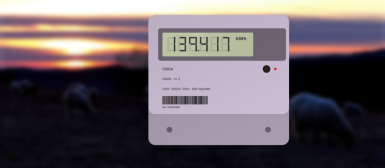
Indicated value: 139.417 kWh
